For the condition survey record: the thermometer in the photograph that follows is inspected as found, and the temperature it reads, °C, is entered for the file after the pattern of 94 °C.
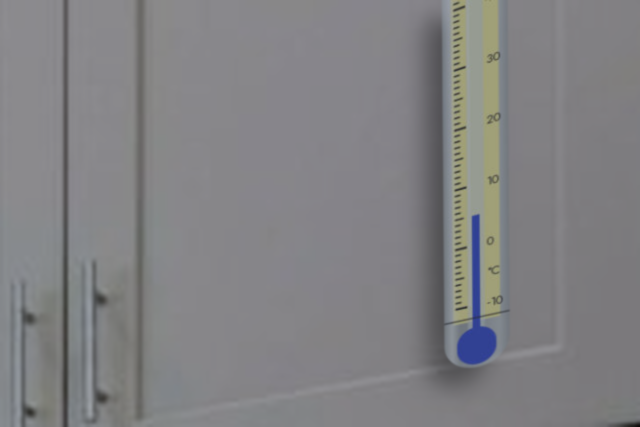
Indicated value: 5 °C
